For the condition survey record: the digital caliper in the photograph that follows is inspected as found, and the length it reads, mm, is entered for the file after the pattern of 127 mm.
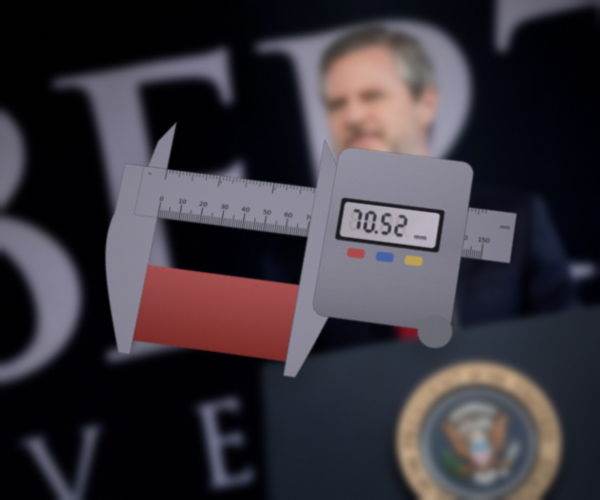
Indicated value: 70.52 mm
